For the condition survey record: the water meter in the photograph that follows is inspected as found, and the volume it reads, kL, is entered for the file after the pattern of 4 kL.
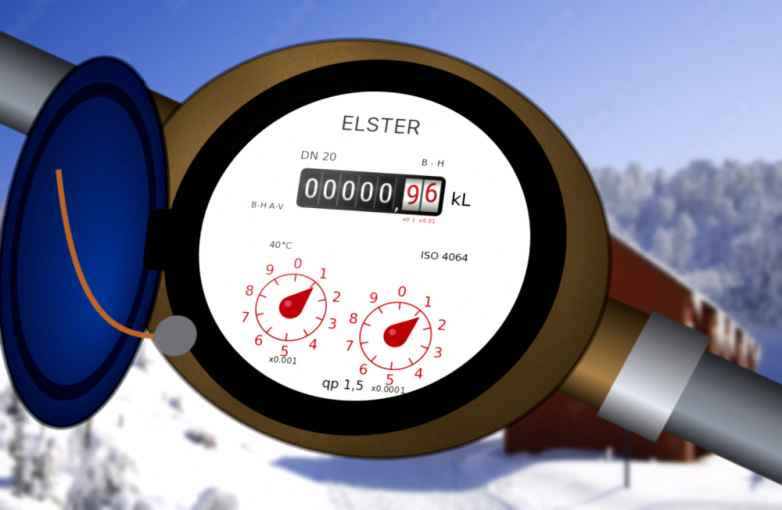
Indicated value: 0.9611 kL
